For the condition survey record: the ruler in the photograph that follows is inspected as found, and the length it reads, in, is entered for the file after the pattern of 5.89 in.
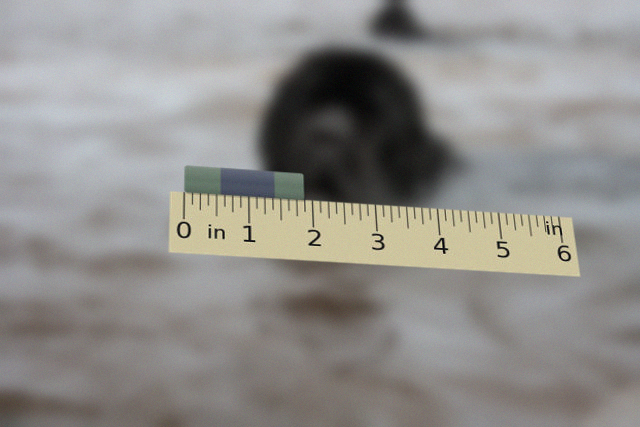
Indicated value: 1.875 in
